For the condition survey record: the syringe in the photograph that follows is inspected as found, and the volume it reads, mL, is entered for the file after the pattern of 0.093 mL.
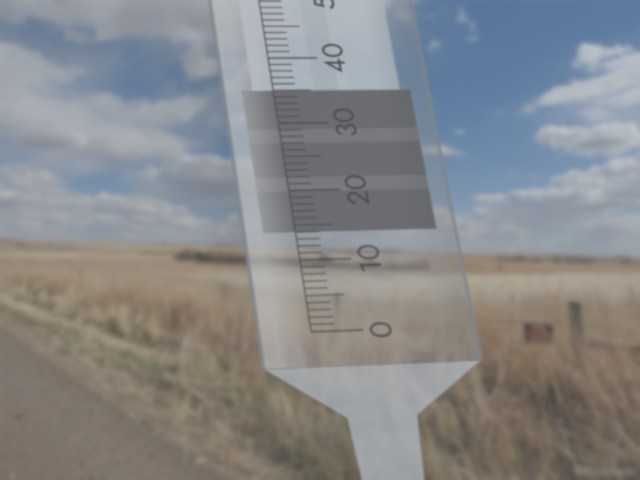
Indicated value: 14 mL
